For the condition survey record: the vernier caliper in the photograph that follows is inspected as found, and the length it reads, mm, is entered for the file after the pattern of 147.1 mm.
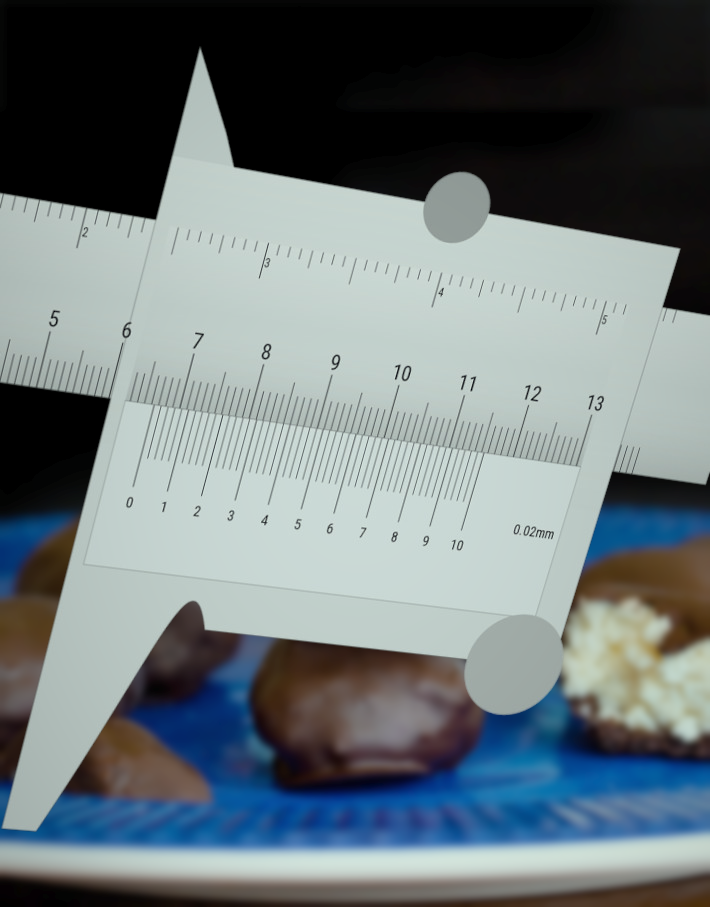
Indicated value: 66.4 mm
